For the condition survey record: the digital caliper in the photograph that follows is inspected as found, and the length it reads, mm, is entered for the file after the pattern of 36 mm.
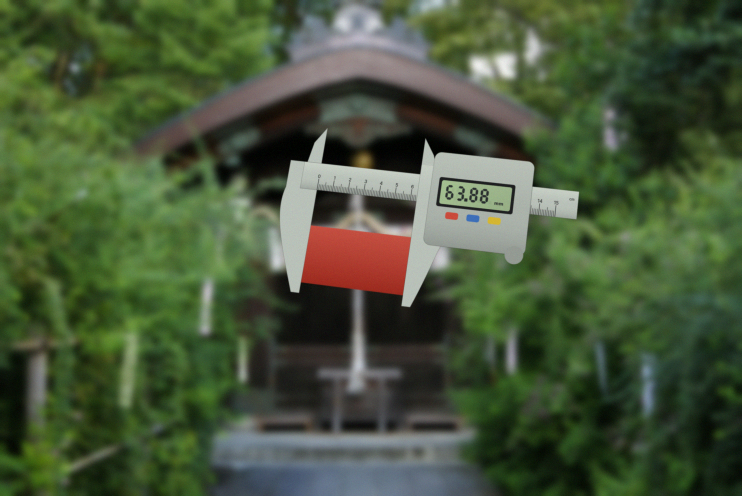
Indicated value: 63.88 mm
